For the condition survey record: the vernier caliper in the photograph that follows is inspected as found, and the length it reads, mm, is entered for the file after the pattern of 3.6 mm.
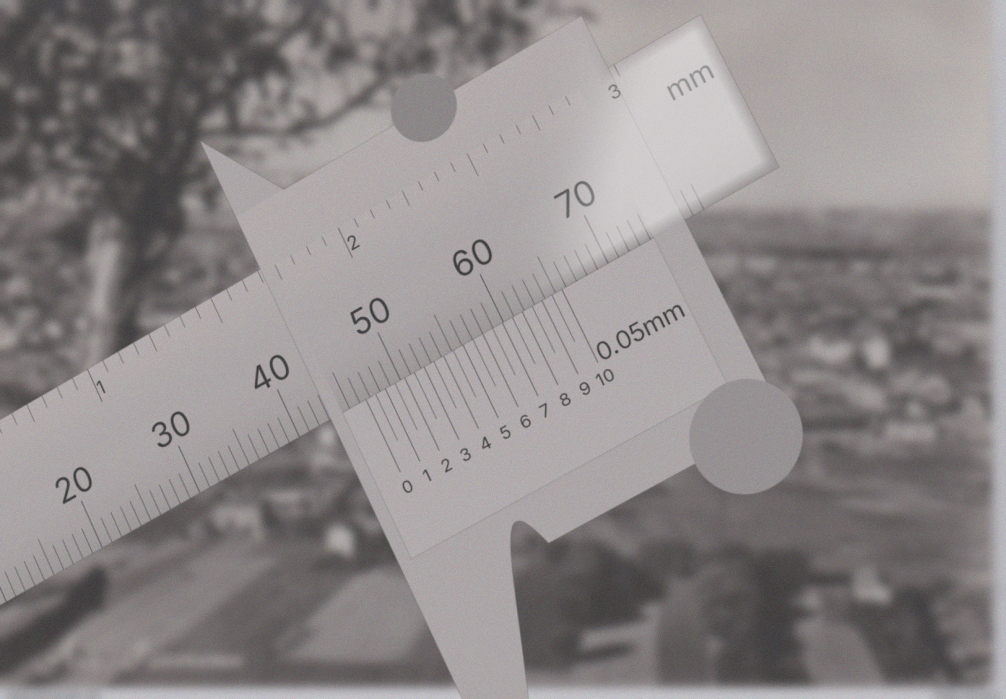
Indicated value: 46.6 mm
